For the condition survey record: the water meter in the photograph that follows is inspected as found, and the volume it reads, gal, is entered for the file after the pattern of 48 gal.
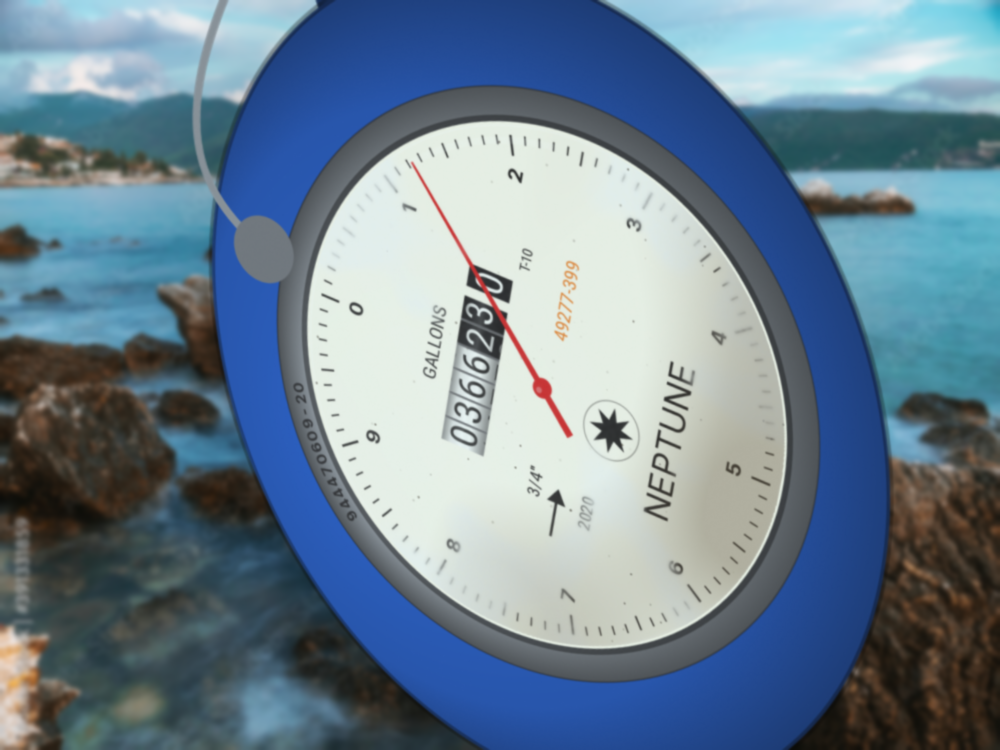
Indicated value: 366231.2 gal
